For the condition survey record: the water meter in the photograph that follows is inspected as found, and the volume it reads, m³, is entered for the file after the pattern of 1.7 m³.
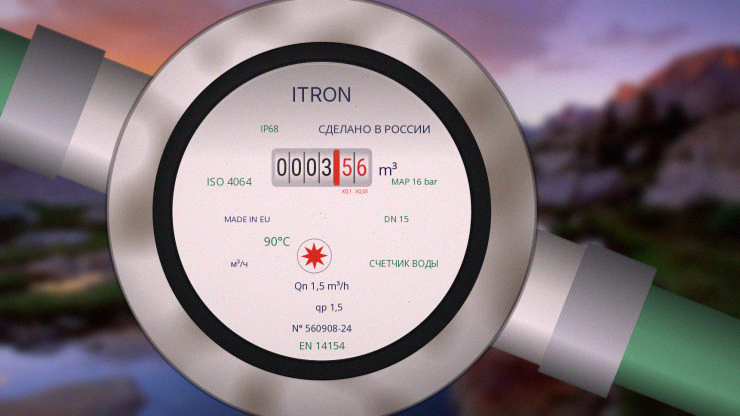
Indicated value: 3.56 m³
